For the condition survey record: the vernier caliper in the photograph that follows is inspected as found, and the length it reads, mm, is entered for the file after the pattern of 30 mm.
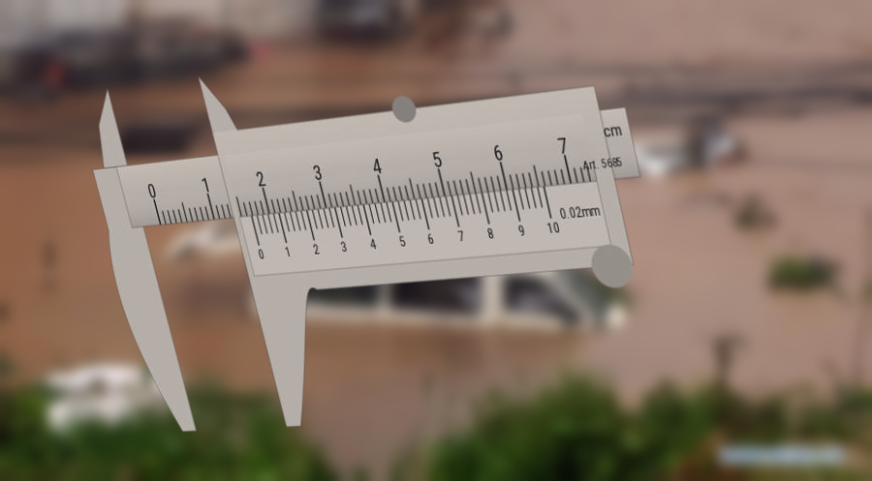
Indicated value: 16.8 mm
